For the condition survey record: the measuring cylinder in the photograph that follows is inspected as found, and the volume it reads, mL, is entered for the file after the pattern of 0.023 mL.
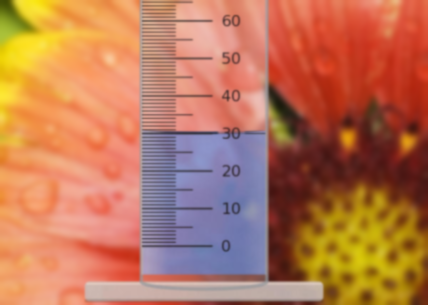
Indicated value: 30 mL
